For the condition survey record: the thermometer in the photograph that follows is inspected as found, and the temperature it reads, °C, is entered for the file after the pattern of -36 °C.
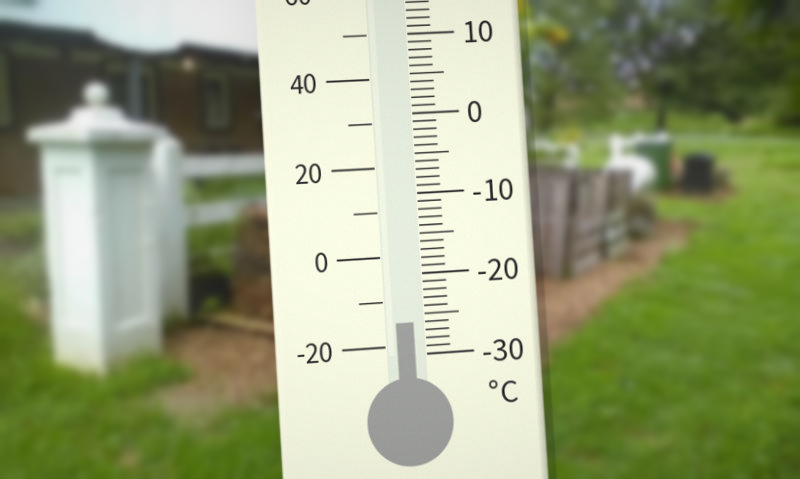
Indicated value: -26 °C
